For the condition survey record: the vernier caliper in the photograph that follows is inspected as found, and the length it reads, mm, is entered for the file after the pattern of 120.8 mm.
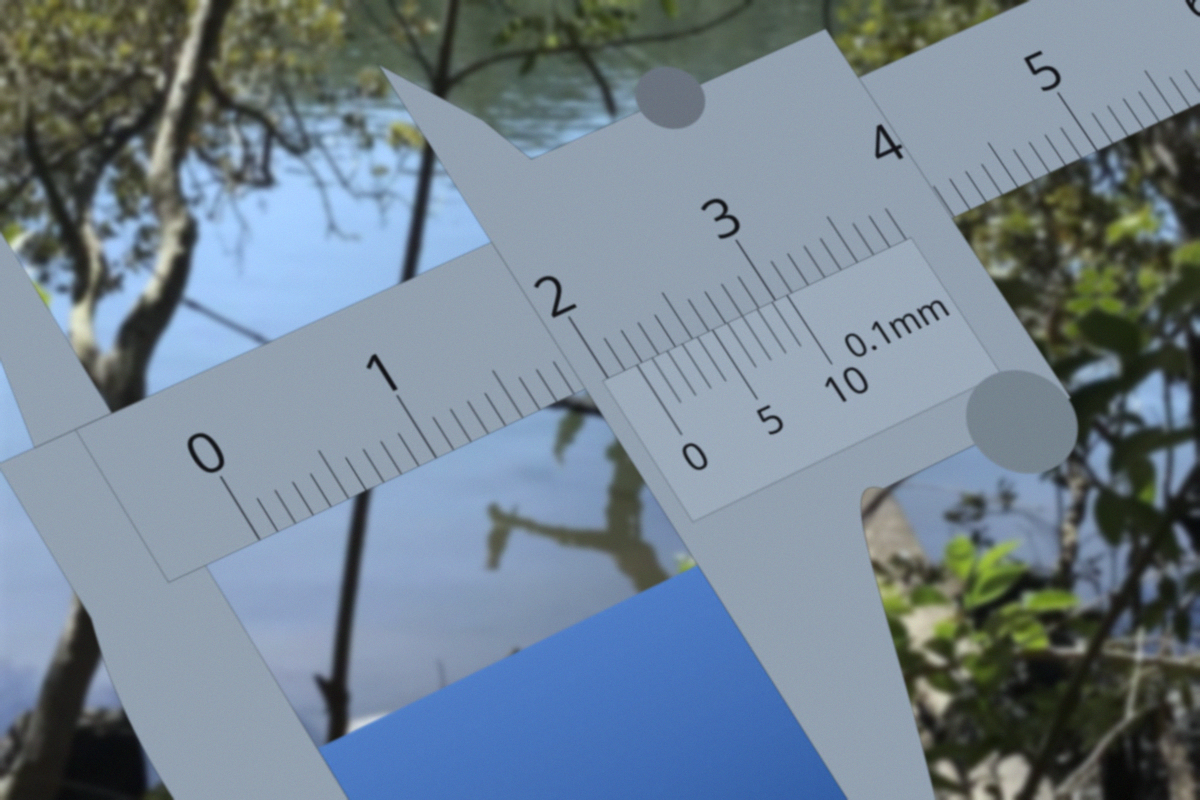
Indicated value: 21.7 mm
